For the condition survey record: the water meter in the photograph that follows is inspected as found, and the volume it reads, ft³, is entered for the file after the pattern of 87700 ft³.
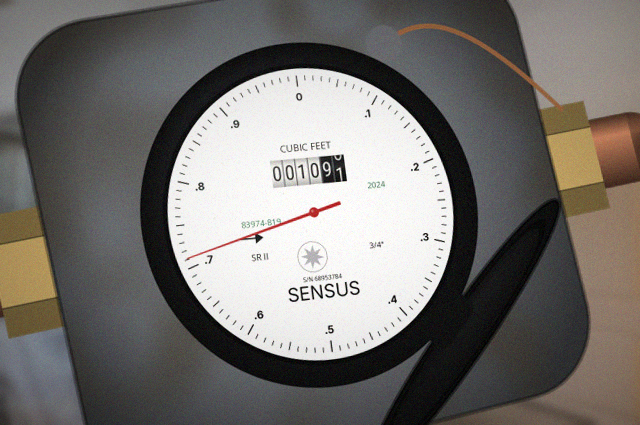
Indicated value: 1090.71 ft³
